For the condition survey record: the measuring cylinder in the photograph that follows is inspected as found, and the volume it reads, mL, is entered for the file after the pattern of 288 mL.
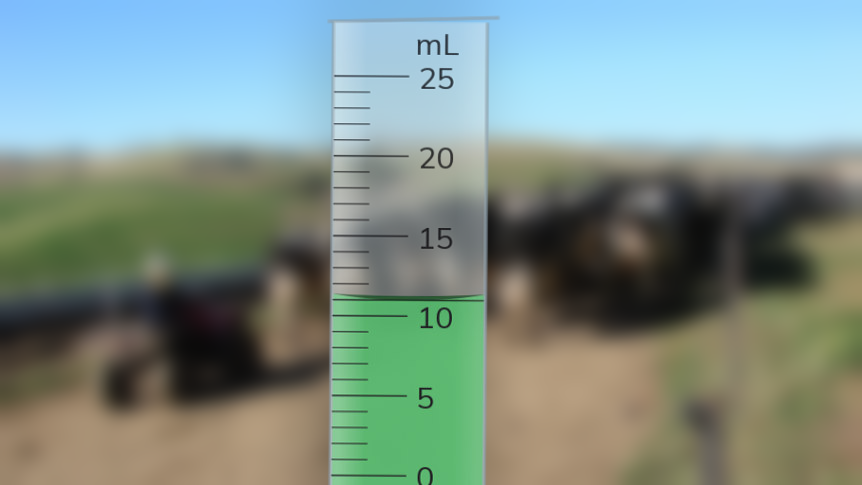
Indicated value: 11 mL
